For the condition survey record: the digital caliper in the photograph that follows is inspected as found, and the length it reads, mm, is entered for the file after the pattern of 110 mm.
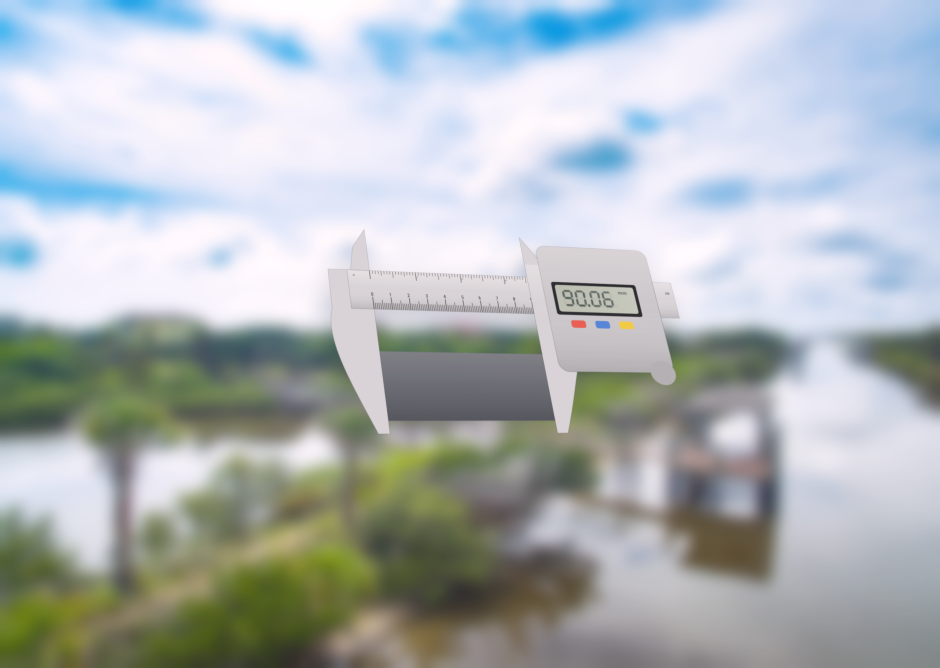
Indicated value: 90.06 mm
